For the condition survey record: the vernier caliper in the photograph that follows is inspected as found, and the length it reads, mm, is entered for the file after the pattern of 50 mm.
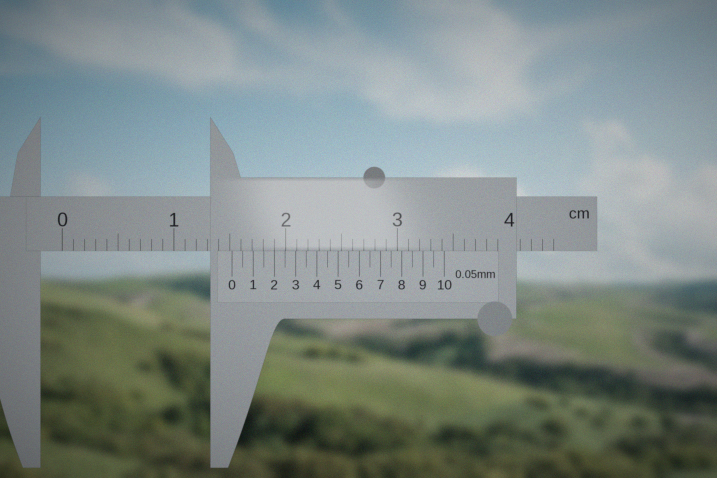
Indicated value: 15.2 mm
